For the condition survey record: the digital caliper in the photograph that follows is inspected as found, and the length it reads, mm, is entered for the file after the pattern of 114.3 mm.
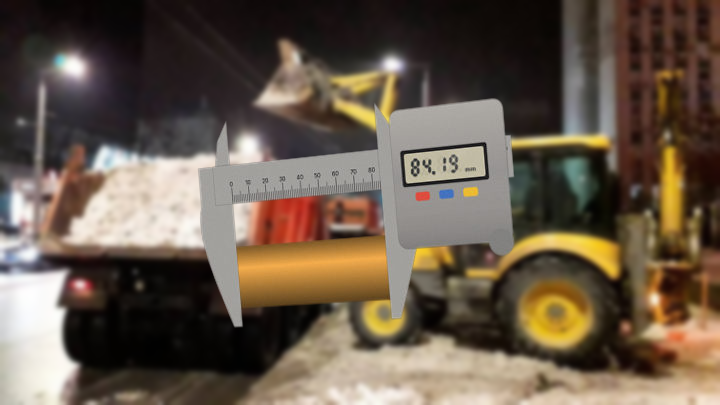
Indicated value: 84.19 mm
